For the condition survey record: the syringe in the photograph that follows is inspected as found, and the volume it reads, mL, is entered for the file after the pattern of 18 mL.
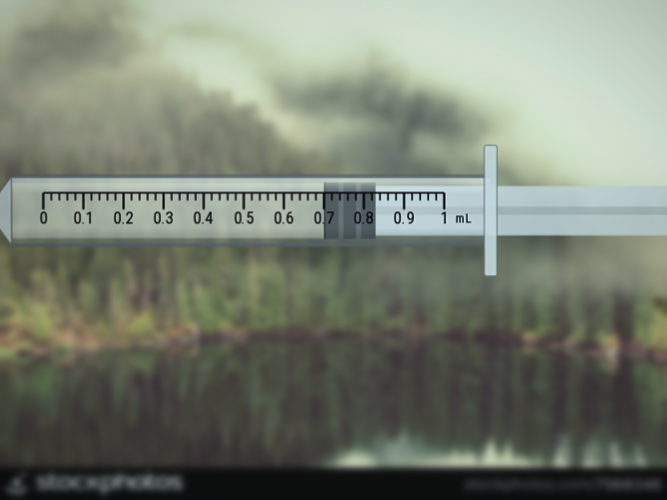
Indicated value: 0.7 mL
